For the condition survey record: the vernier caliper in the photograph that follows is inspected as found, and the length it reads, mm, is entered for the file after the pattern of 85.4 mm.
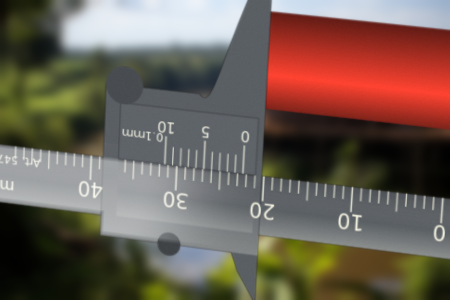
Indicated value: 22.4 mm
